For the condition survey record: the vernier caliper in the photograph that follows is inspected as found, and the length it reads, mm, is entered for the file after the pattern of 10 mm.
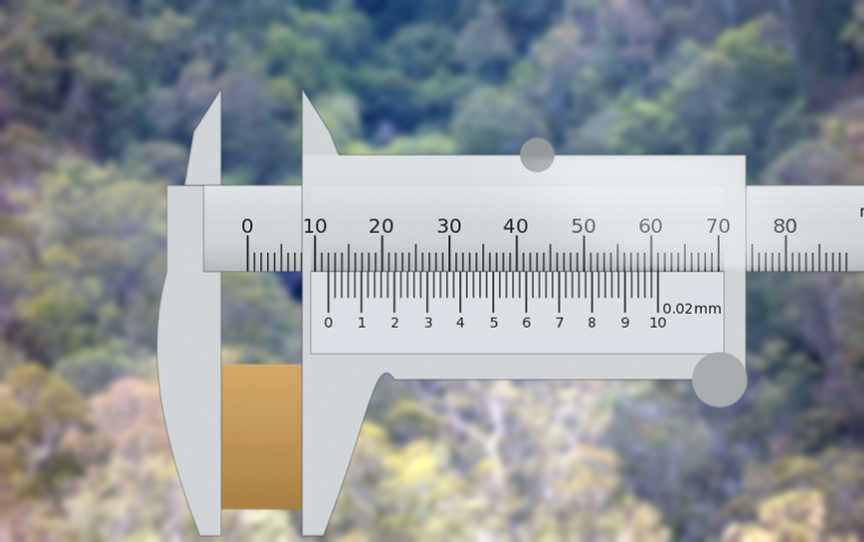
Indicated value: 12.0 mm
